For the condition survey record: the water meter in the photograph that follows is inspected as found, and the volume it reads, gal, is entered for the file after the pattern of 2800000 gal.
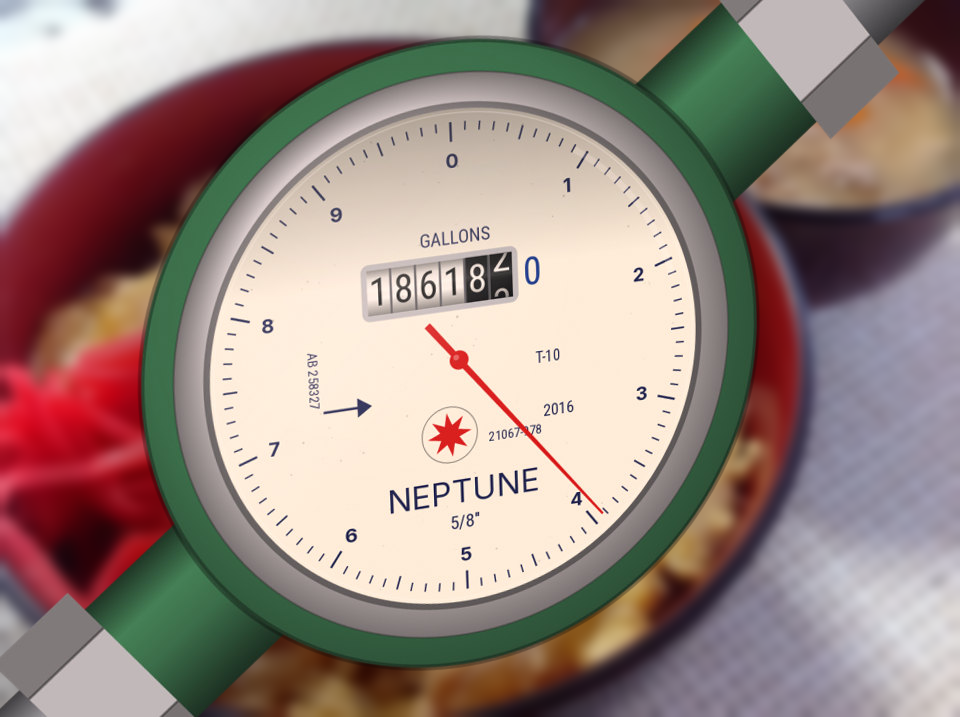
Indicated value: 1861823.9 gal
